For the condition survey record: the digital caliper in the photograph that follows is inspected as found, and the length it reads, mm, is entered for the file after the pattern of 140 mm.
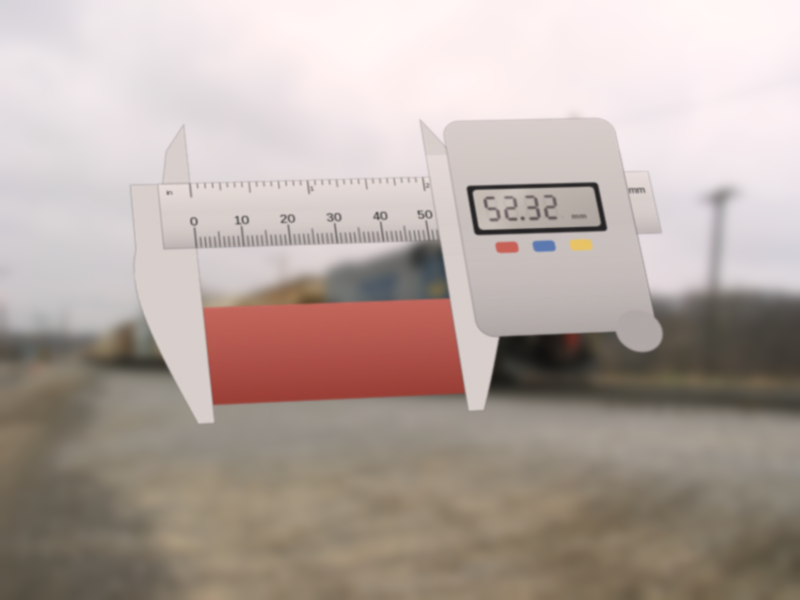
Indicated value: 52.32 mm
